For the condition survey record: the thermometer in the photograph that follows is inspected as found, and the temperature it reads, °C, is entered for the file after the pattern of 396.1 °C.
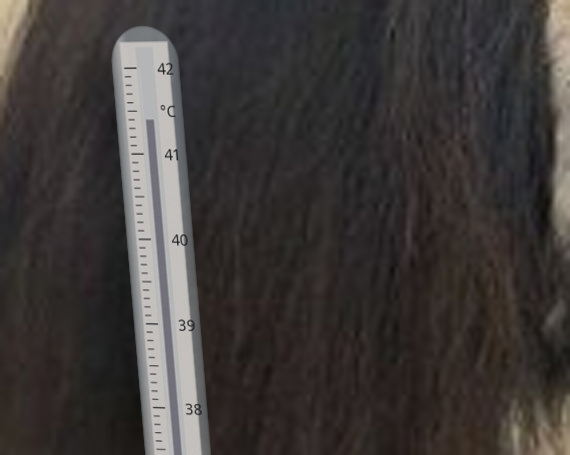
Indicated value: 41.4 °C
